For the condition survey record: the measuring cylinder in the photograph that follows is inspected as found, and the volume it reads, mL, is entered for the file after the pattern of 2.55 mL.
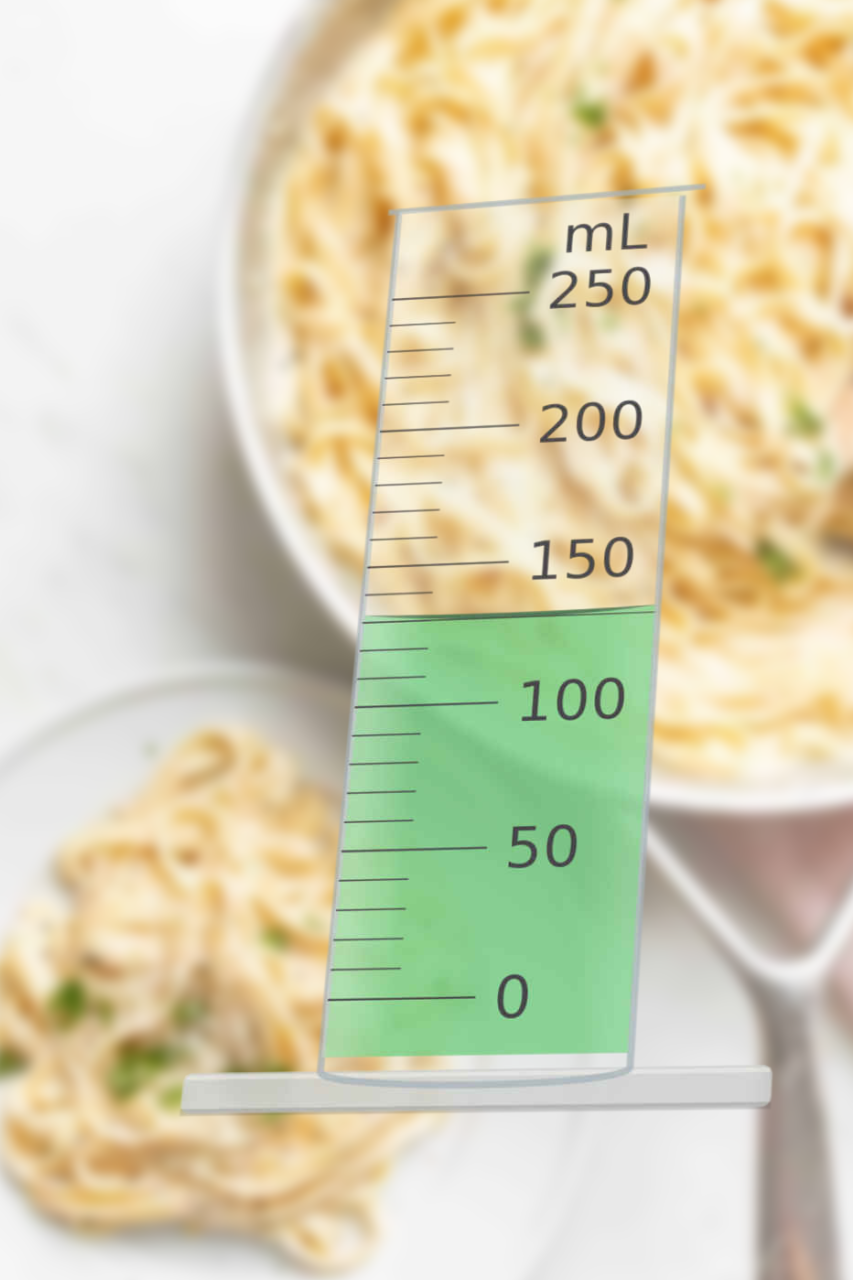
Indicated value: 130 mL
